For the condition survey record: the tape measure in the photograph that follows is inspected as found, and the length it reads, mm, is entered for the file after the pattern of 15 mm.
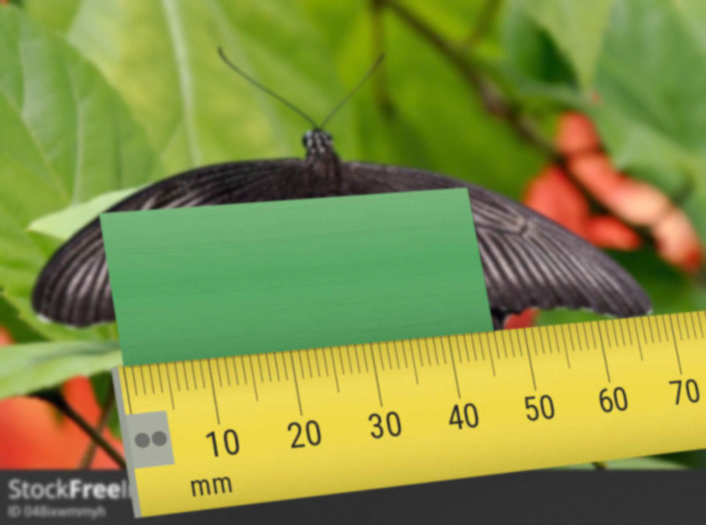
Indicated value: 46 mm
